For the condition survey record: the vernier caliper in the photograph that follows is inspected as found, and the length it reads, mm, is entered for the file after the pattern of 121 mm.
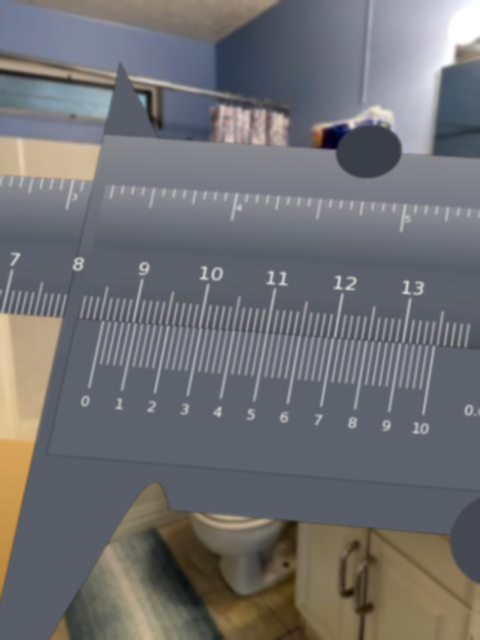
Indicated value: 85.5 mm
